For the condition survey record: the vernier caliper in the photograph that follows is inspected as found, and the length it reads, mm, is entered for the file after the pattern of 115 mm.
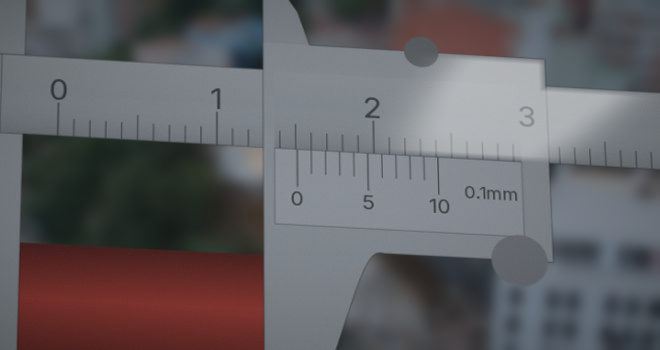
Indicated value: 15.1 mm
